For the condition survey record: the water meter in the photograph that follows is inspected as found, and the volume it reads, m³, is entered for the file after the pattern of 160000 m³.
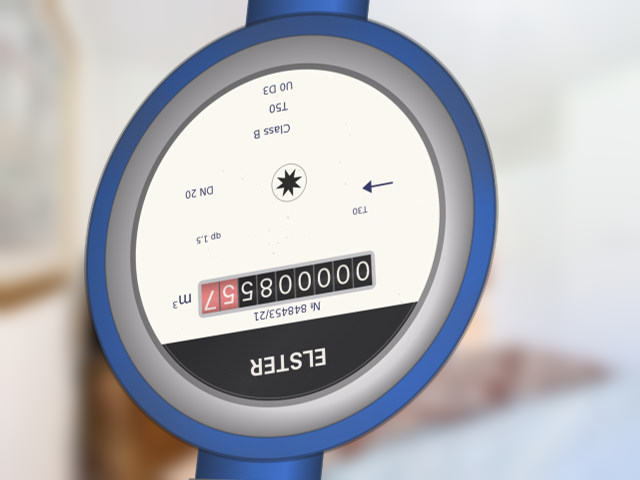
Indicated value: 85.57 m³
